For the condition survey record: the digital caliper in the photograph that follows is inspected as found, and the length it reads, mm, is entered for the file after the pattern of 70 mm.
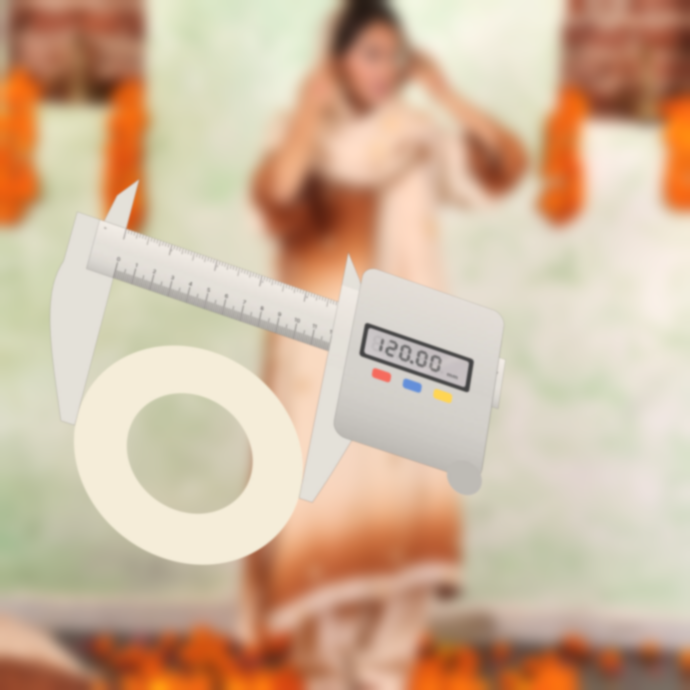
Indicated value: 120.00 mm
